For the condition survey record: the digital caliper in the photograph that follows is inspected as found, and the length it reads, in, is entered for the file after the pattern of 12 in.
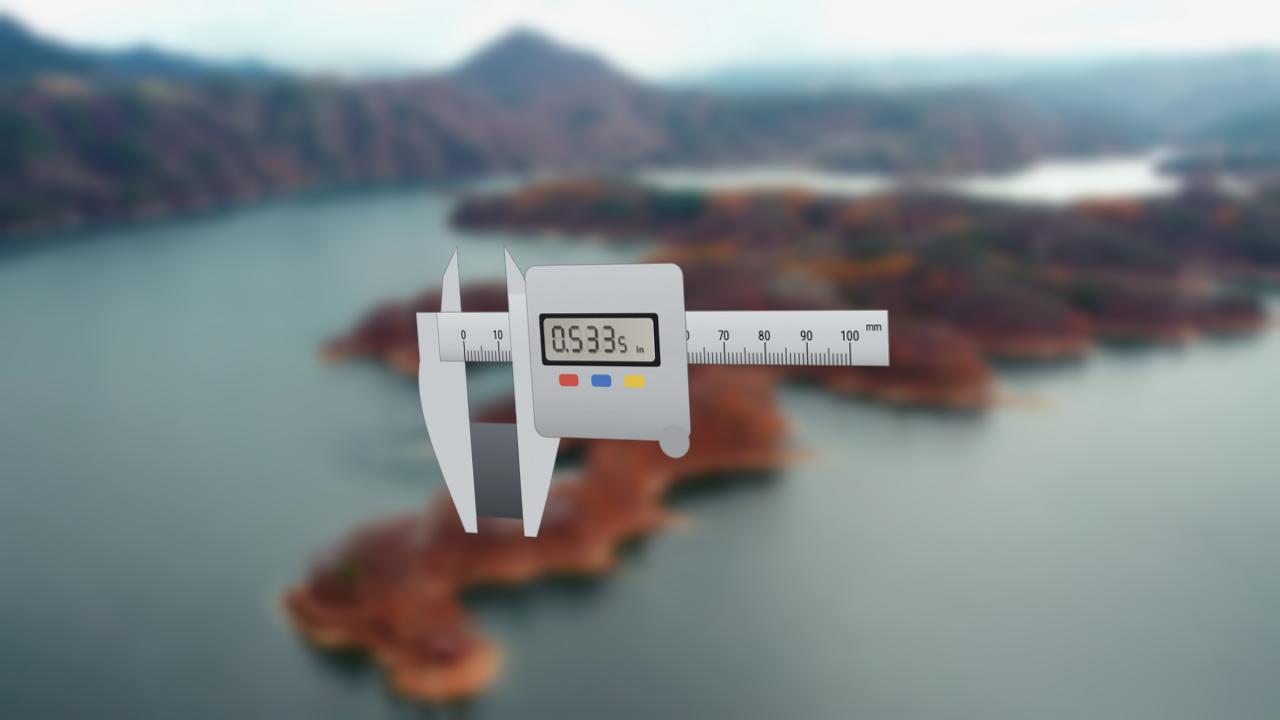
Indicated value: 0.5335 in
